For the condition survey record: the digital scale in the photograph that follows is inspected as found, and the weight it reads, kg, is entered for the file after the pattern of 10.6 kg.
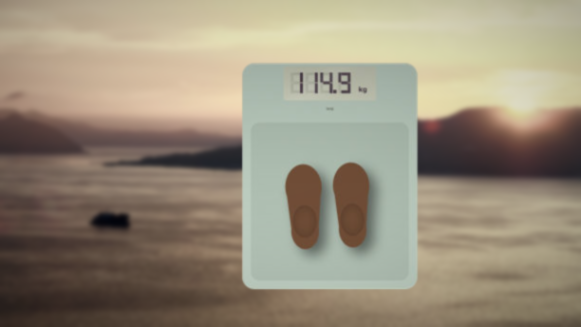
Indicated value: 114.9 kg
